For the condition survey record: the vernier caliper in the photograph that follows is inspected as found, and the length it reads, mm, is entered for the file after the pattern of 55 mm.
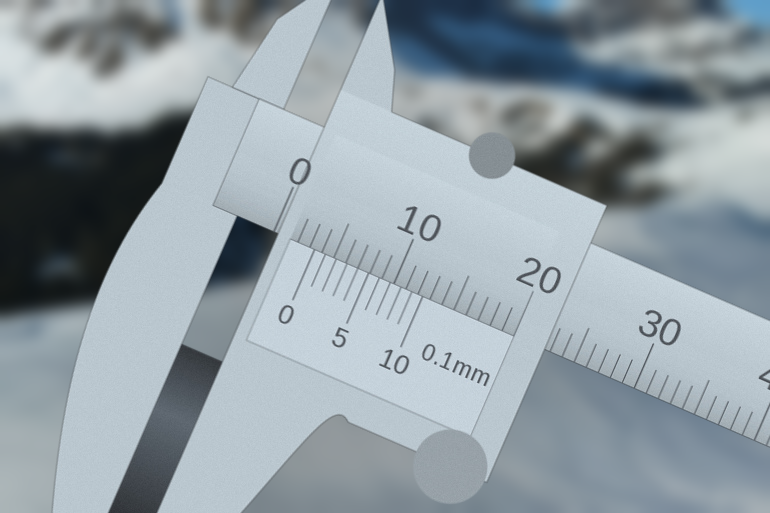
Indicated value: 3.4 mm
